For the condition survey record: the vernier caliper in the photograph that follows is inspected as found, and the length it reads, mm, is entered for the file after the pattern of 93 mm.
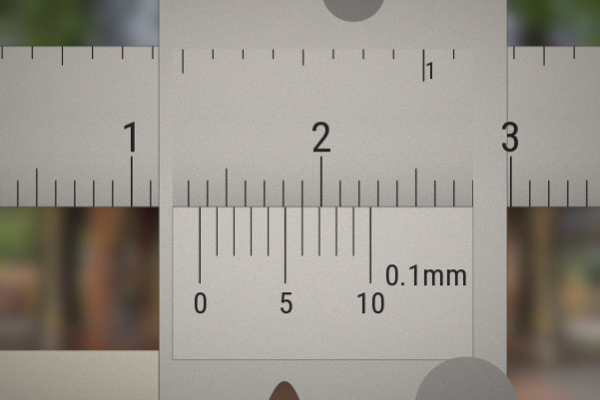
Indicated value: 13.6 mm
